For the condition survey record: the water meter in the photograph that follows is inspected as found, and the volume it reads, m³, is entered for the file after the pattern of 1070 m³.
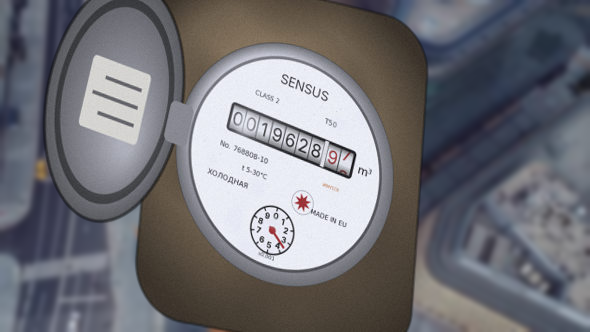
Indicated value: 19628.973 m³
